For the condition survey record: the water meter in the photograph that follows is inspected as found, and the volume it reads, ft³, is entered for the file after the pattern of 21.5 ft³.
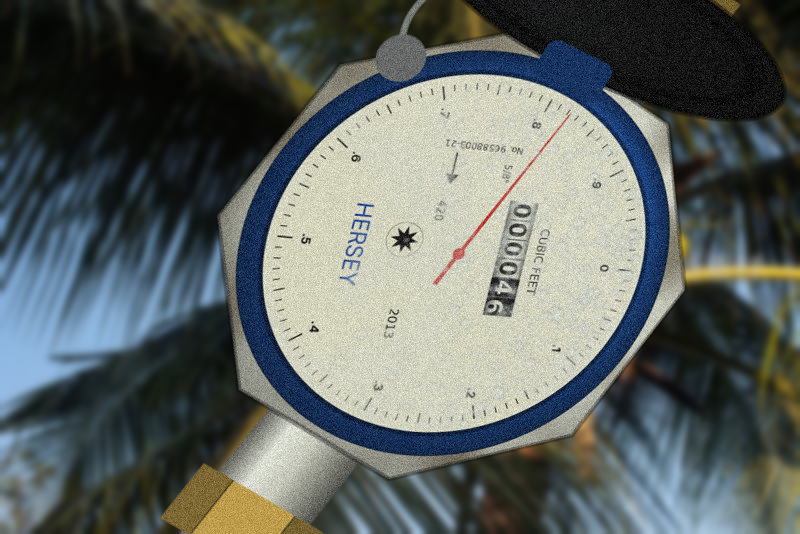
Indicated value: 45.82 ft³
